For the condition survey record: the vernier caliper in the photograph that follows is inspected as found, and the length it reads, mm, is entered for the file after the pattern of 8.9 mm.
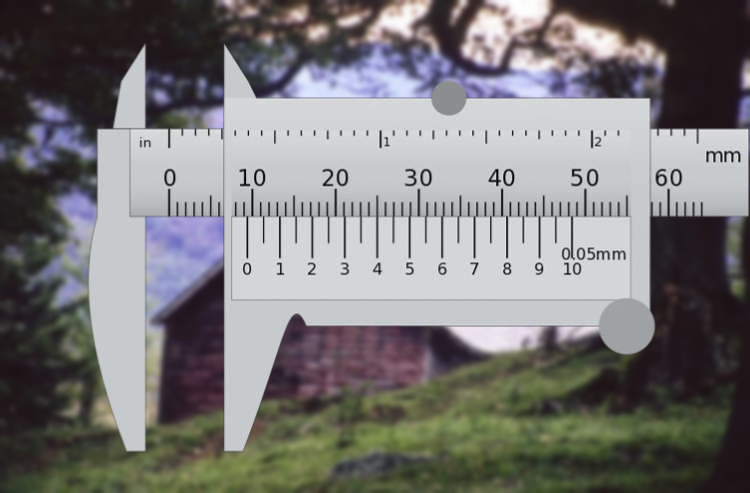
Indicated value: 9.4 mm
